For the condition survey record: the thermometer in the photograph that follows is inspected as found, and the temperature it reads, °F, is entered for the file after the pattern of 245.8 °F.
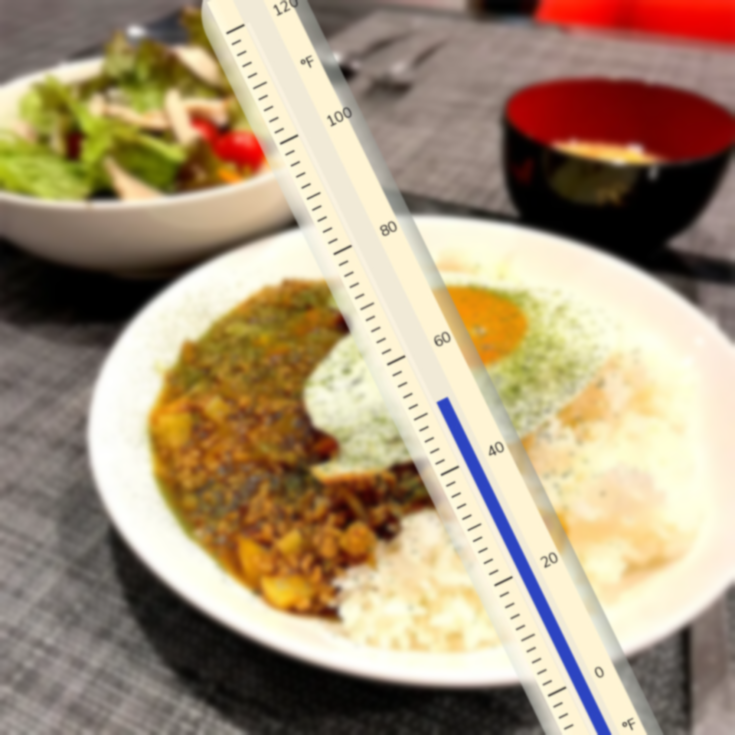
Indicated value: 51 °F
